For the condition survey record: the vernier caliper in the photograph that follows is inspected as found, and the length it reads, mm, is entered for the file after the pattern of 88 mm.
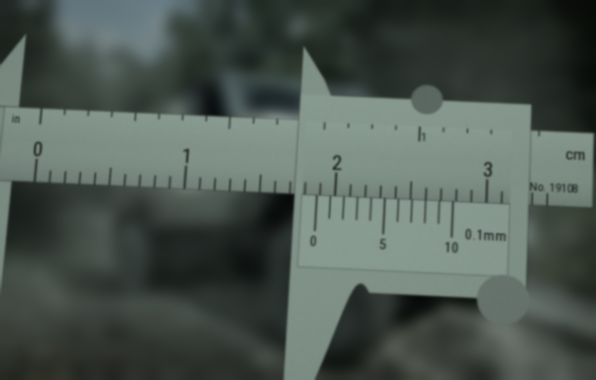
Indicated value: 18.8 mm
